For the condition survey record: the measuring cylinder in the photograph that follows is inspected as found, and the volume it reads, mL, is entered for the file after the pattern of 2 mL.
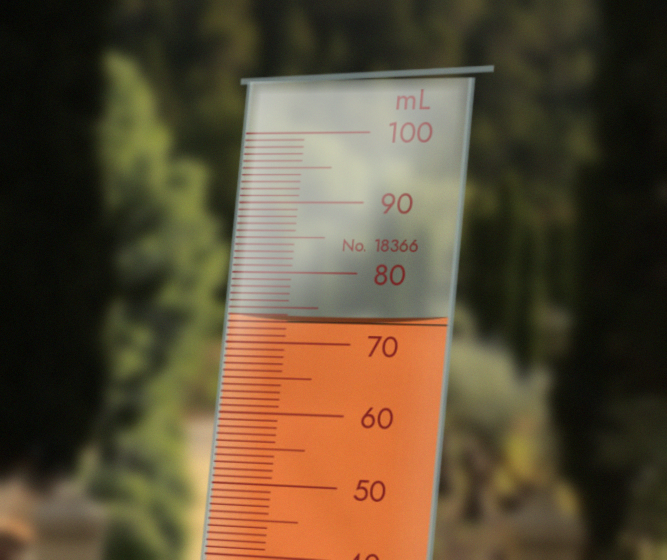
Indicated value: 73 mL
